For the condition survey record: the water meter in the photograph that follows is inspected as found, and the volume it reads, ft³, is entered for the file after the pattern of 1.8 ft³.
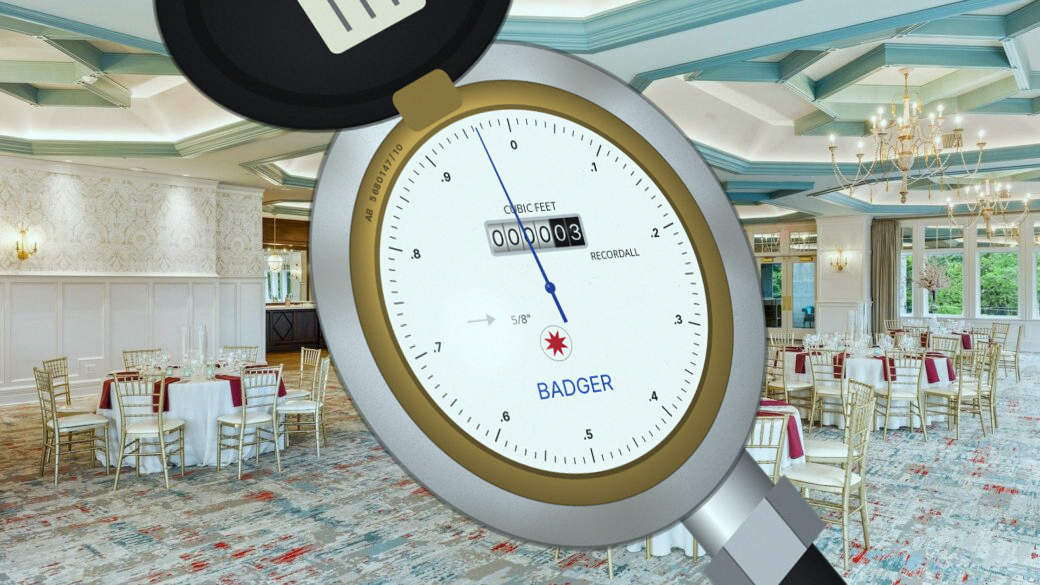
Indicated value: 2.96 ft³
